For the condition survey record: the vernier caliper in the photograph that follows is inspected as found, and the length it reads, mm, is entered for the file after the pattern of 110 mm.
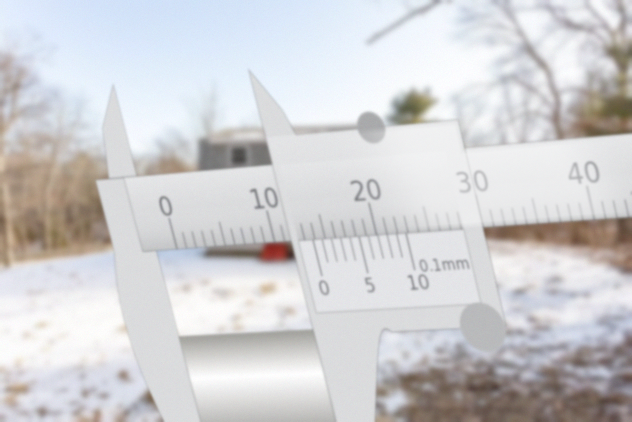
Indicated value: 13.8 mm
